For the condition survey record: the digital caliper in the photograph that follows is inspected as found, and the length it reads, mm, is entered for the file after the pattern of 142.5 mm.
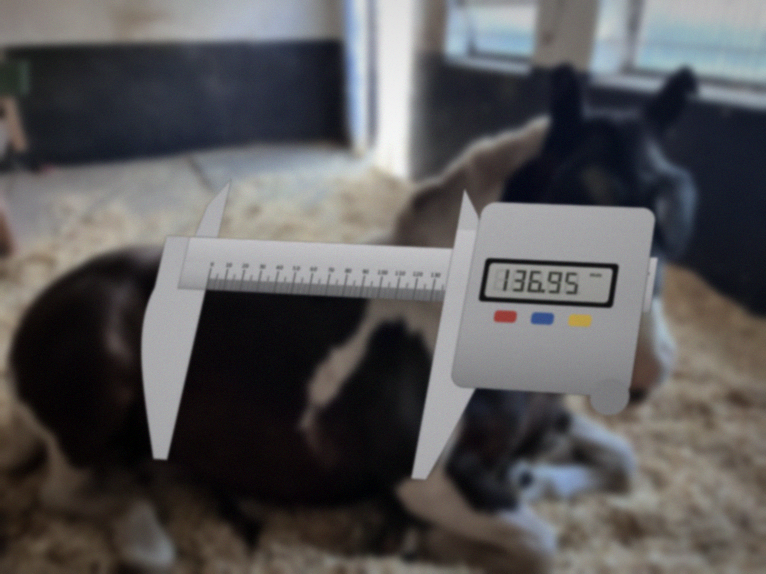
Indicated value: 136.95 mm
